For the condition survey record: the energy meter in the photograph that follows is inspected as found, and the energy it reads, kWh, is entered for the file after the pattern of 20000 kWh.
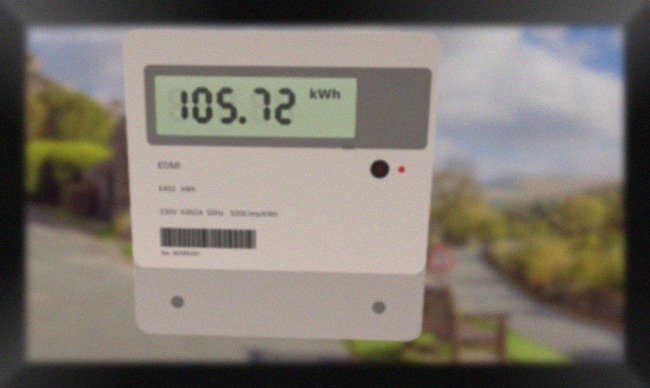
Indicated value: 105.72 kWh
